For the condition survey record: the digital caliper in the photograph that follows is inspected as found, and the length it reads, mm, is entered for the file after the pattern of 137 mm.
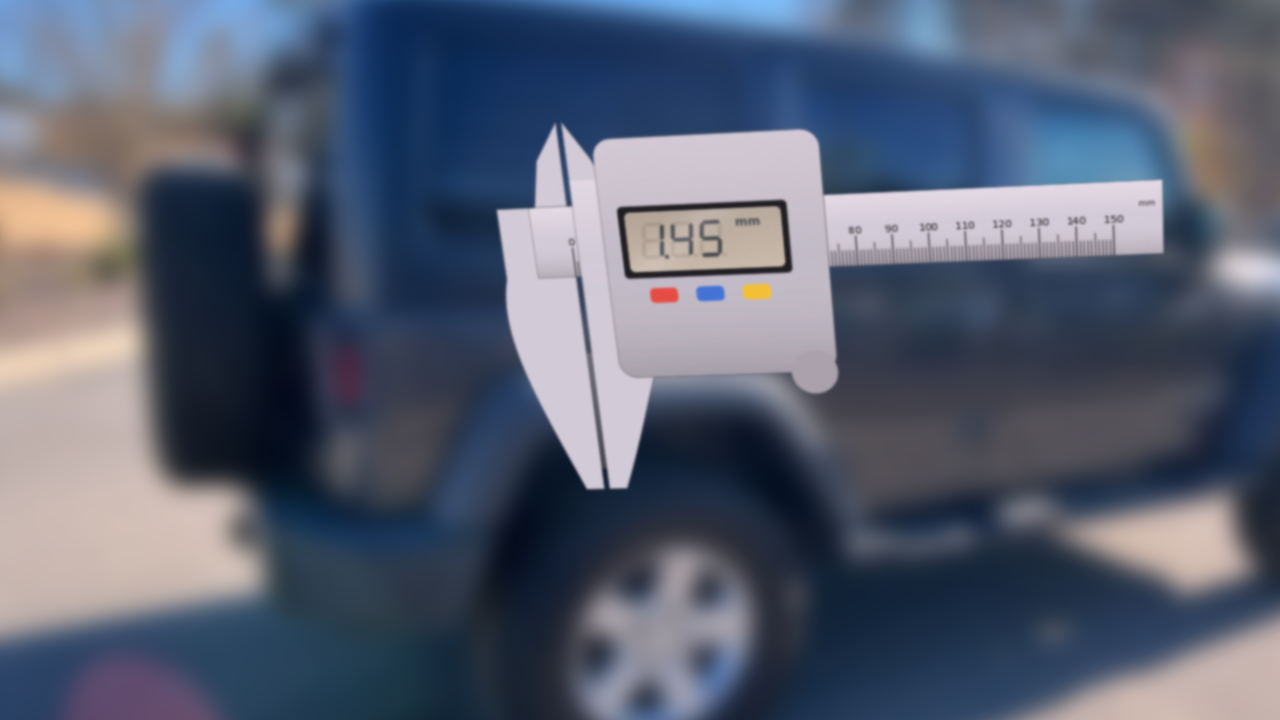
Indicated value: 1.45 mm
